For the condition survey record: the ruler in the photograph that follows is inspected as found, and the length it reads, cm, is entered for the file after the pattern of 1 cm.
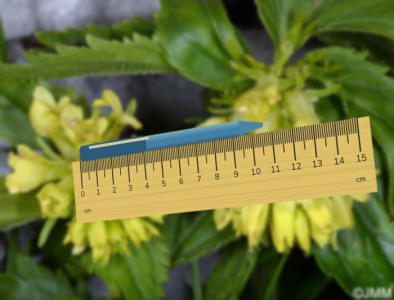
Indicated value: 11 cm
